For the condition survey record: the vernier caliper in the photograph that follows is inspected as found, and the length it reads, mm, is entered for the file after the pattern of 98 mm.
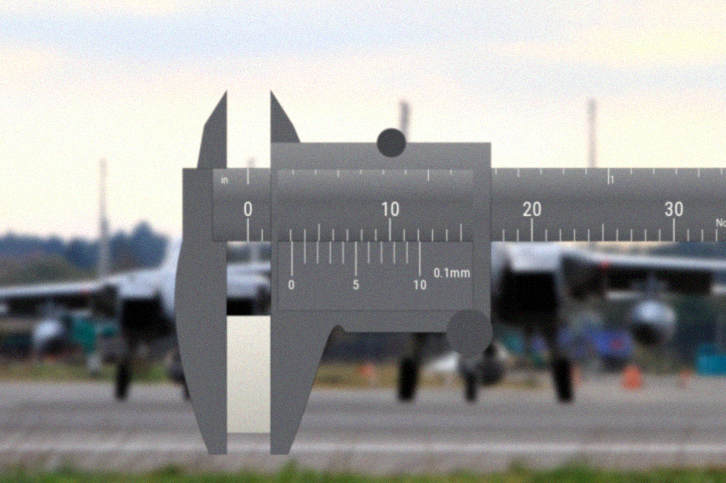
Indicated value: 3.1 mm
